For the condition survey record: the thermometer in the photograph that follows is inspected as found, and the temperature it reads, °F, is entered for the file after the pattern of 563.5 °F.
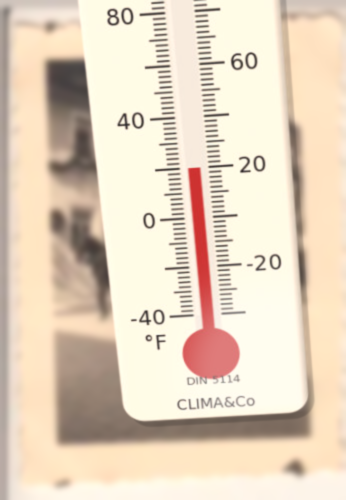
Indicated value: 20 °F
